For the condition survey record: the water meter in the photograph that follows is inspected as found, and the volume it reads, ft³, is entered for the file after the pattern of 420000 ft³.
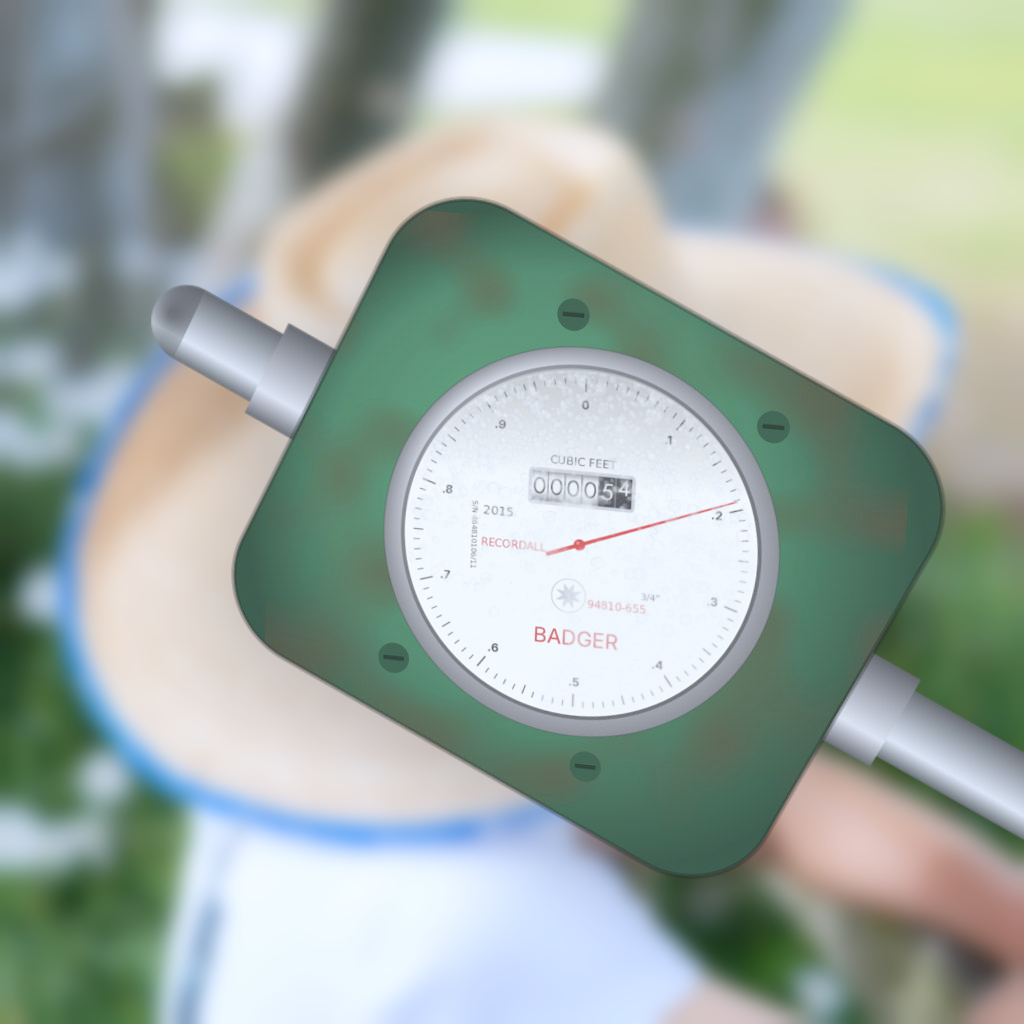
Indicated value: 54.19 ft³
